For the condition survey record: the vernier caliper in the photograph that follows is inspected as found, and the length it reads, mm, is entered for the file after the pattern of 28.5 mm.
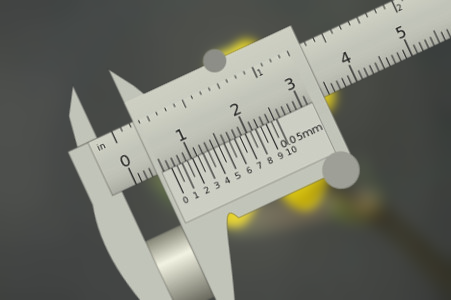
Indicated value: 6.4 mm
